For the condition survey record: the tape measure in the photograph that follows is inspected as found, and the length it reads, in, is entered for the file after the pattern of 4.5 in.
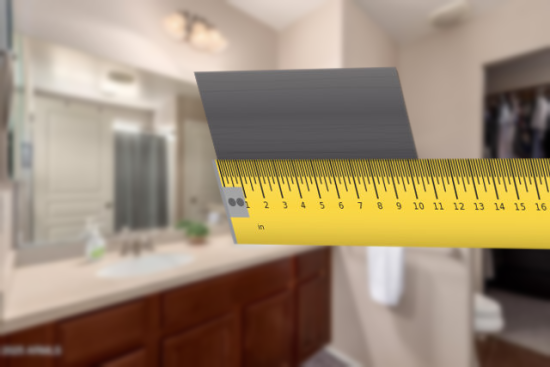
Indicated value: 10.5 in
